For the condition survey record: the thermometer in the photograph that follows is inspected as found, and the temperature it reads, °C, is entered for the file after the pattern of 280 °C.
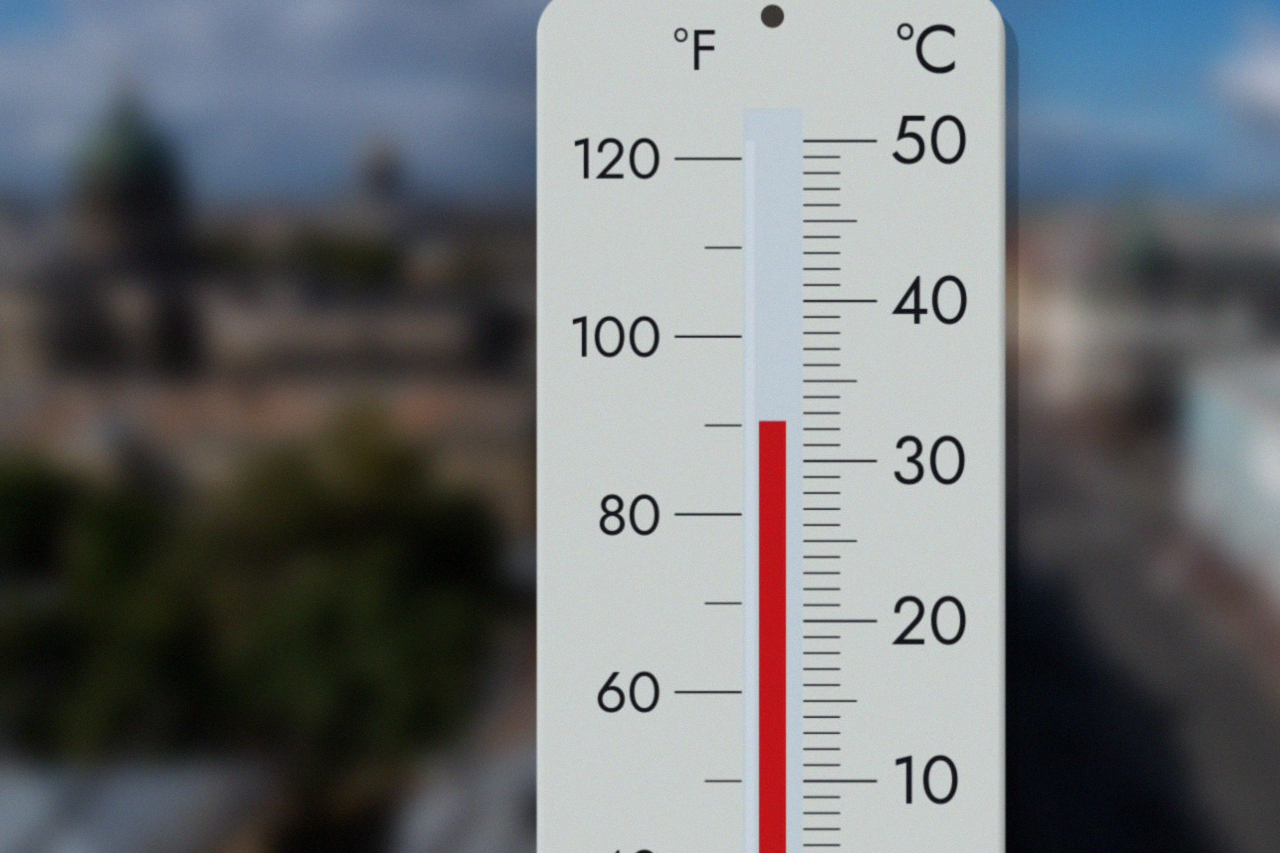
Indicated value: 32.5 °C
